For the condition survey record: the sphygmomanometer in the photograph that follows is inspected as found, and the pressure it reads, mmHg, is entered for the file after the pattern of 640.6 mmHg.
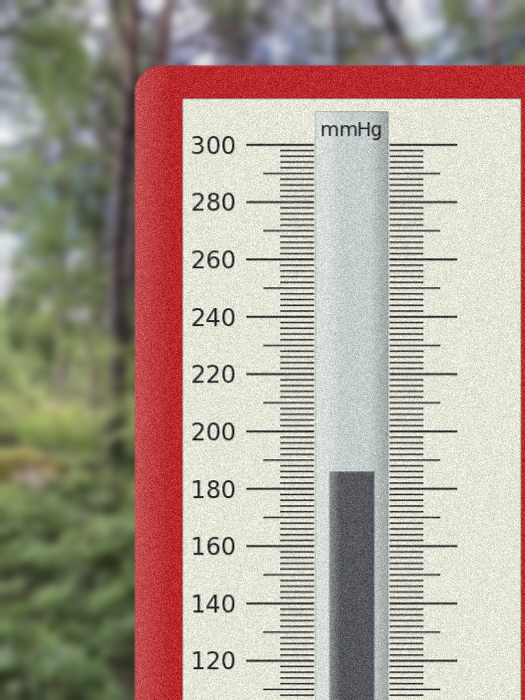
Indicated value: 186 mmHg
